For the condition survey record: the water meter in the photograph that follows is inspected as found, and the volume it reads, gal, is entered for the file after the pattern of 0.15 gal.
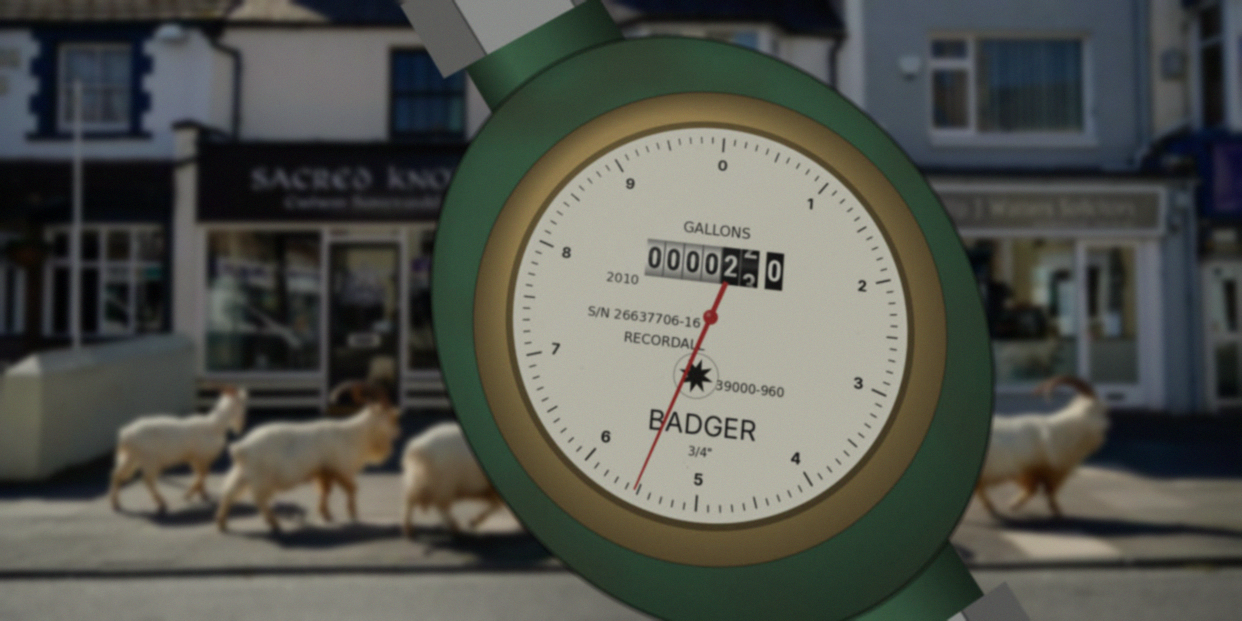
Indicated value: 225.5 gal
